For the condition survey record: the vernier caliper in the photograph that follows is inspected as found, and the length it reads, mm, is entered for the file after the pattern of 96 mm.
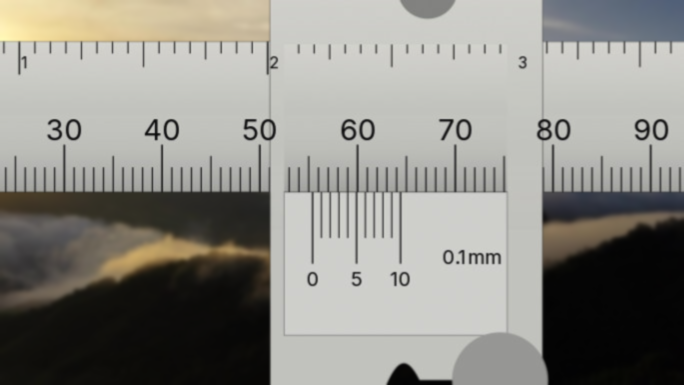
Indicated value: 55.4 mm
